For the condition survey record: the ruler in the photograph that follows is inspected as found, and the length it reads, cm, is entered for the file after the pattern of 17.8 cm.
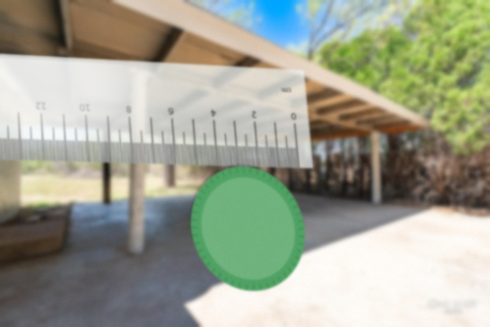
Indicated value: 5.5 cm
